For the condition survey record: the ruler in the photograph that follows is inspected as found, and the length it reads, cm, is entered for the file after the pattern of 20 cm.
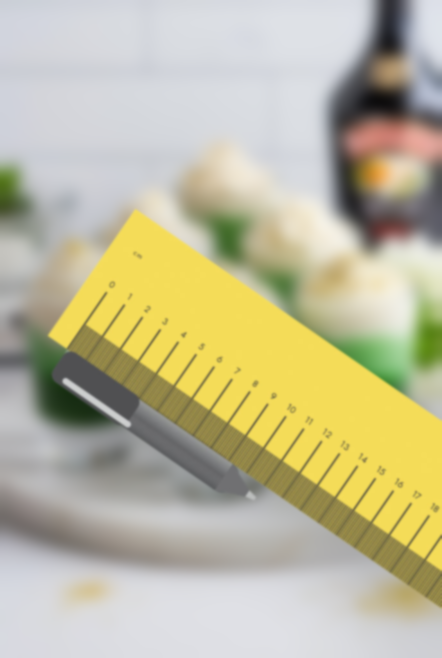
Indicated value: 11 cm
